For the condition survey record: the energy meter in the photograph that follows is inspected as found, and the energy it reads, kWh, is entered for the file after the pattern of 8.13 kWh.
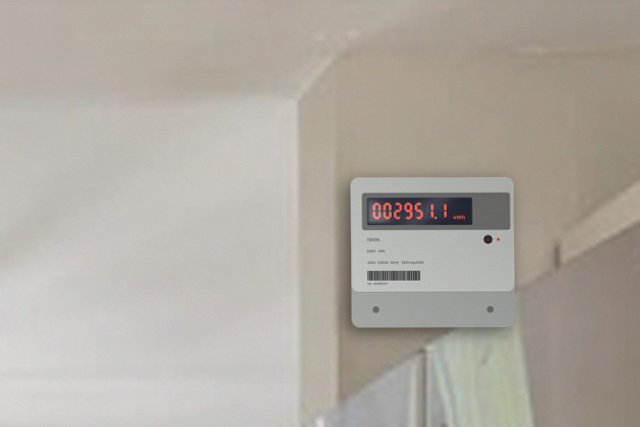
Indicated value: 2951.1 kWh
